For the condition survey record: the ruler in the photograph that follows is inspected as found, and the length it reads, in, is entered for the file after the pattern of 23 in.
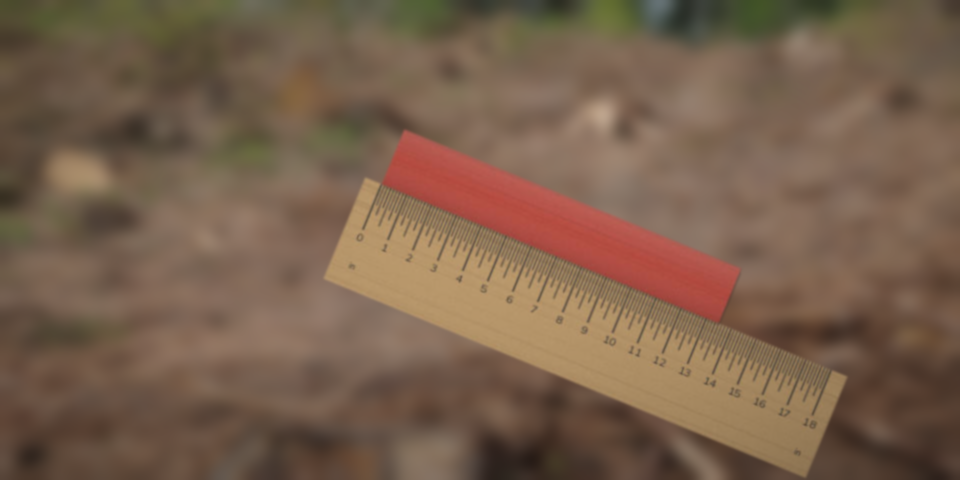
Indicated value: 13.5 in
